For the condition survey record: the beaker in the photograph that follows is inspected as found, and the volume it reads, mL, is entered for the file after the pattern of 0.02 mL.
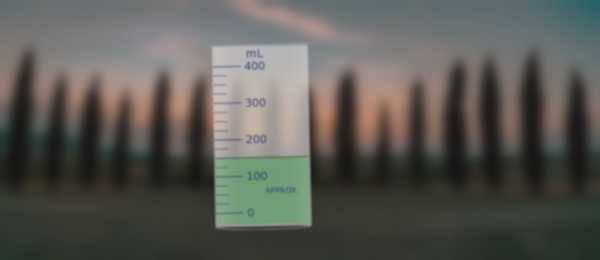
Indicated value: 150 mL
